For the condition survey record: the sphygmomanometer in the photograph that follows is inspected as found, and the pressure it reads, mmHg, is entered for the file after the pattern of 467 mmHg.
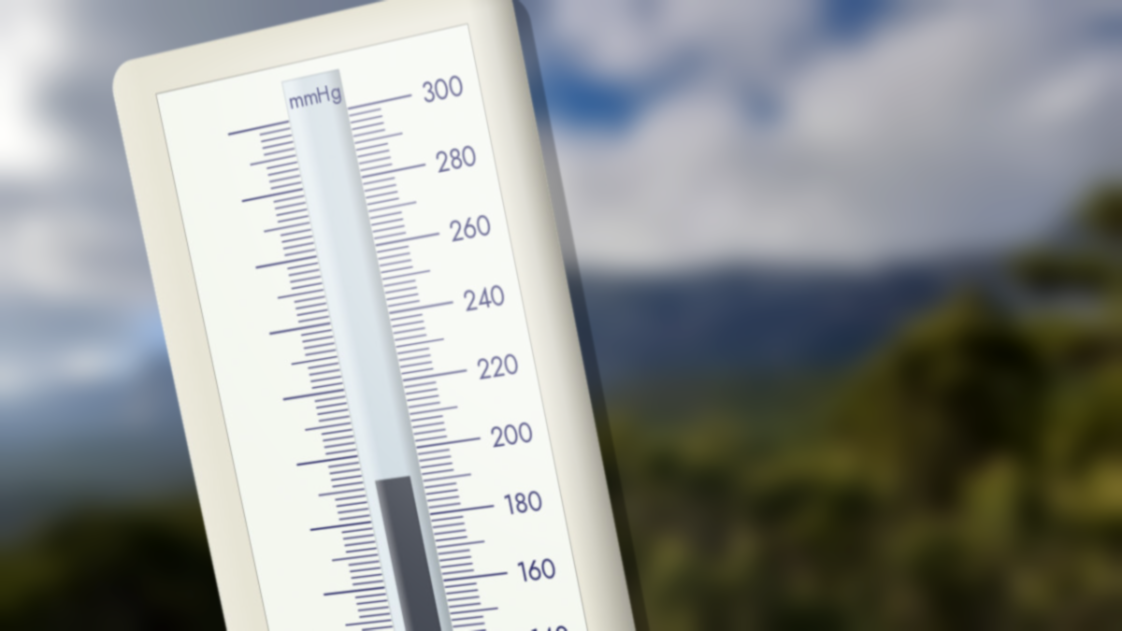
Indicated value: 192 mmHg
